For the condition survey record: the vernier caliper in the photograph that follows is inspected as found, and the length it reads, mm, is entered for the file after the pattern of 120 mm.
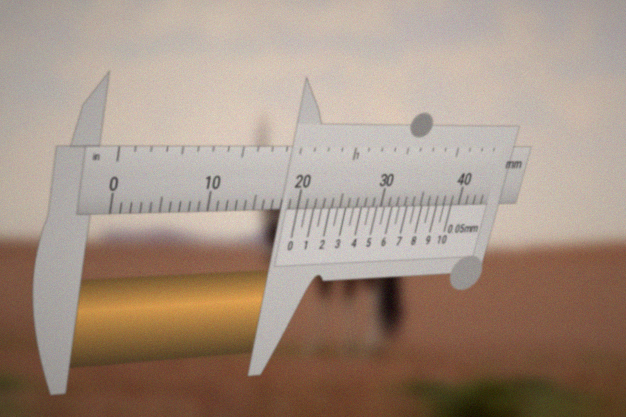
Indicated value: 20.0 mm
